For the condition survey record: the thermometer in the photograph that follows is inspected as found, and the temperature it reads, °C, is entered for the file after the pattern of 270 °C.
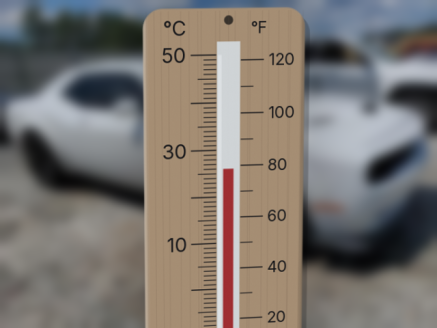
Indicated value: 26 °C
